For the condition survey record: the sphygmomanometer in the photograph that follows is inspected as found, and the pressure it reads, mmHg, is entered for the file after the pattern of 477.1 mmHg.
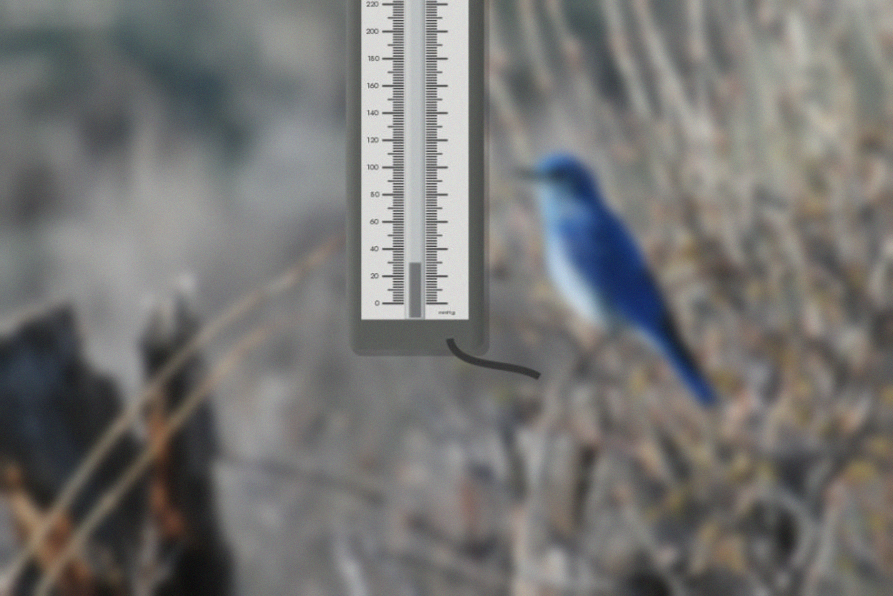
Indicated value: 30 mmHg
